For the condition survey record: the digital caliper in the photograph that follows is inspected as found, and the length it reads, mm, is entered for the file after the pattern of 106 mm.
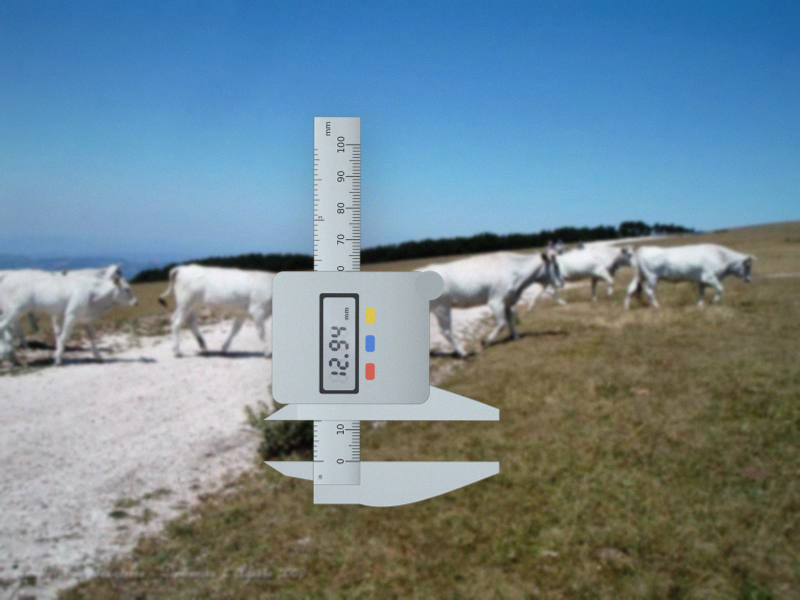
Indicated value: 12.94 mm
